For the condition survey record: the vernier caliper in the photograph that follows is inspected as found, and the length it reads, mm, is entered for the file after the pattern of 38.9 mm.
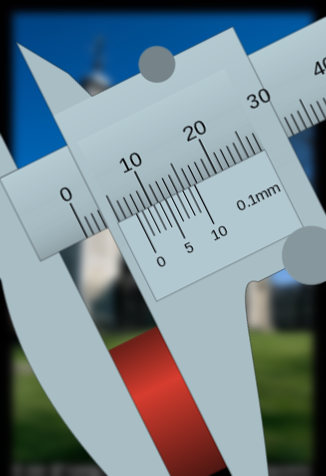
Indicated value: 7.6 mm
